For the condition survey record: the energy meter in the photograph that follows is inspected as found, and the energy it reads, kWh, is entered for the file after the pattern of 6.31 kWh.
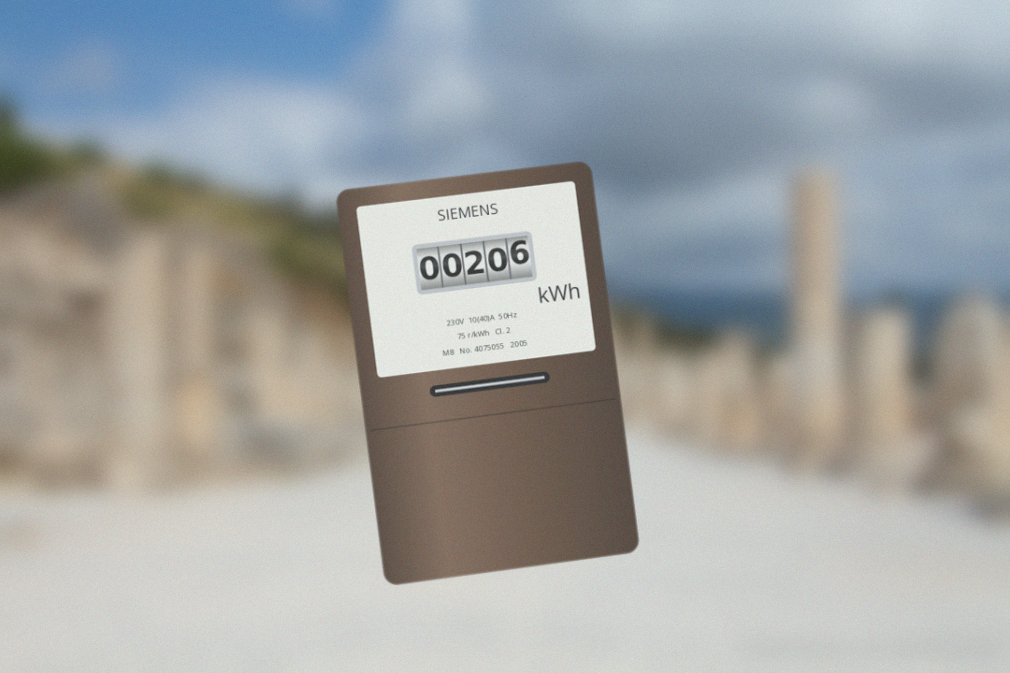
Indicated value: 206 kWh
